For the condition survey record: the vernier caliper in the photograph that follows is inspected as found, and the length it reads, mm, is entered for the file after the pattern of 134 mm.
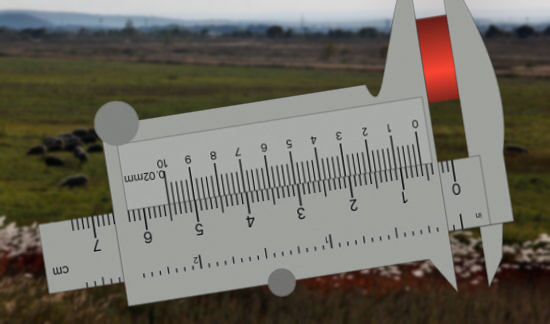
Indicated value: 6.0 mm
